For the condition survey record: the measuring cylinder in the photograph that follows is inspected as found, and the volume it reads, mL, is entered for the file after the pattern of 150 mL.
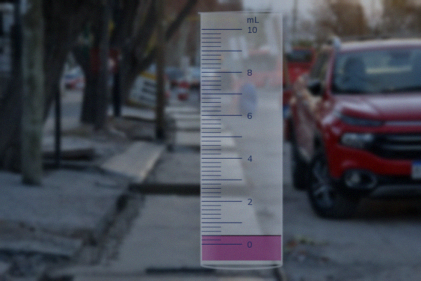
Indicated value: 0.4 mL
